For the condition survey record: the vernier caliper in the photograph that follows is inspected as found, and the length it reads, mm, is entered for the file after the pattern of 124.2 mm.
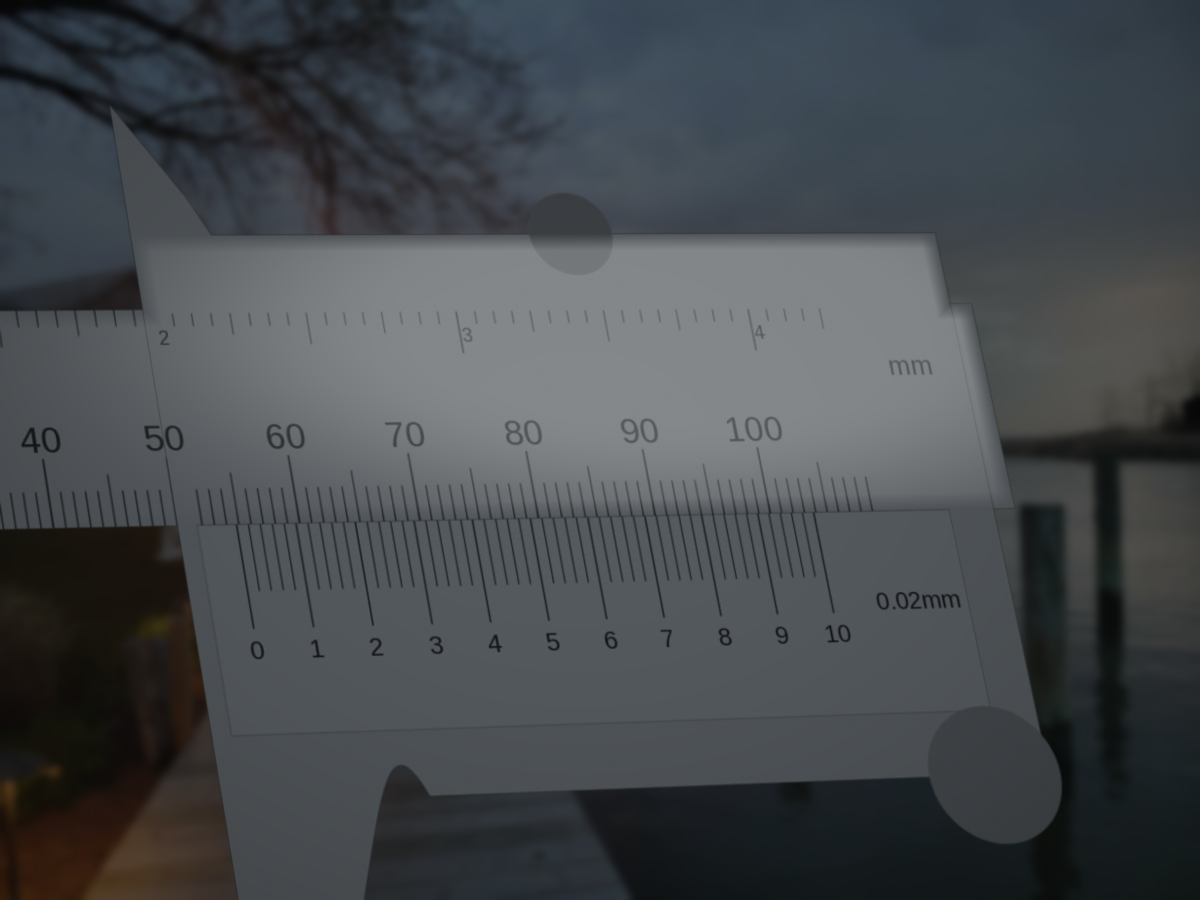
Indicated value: 54.8 mm
